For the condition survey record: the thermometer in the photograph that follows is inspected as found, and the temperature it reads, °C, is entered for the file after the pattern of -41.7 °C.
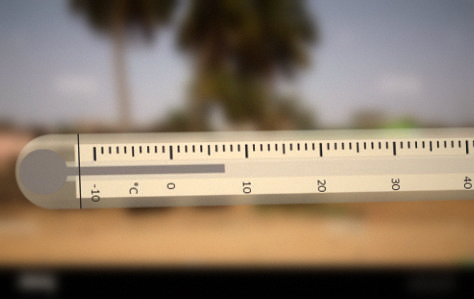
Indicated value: 7 °C
